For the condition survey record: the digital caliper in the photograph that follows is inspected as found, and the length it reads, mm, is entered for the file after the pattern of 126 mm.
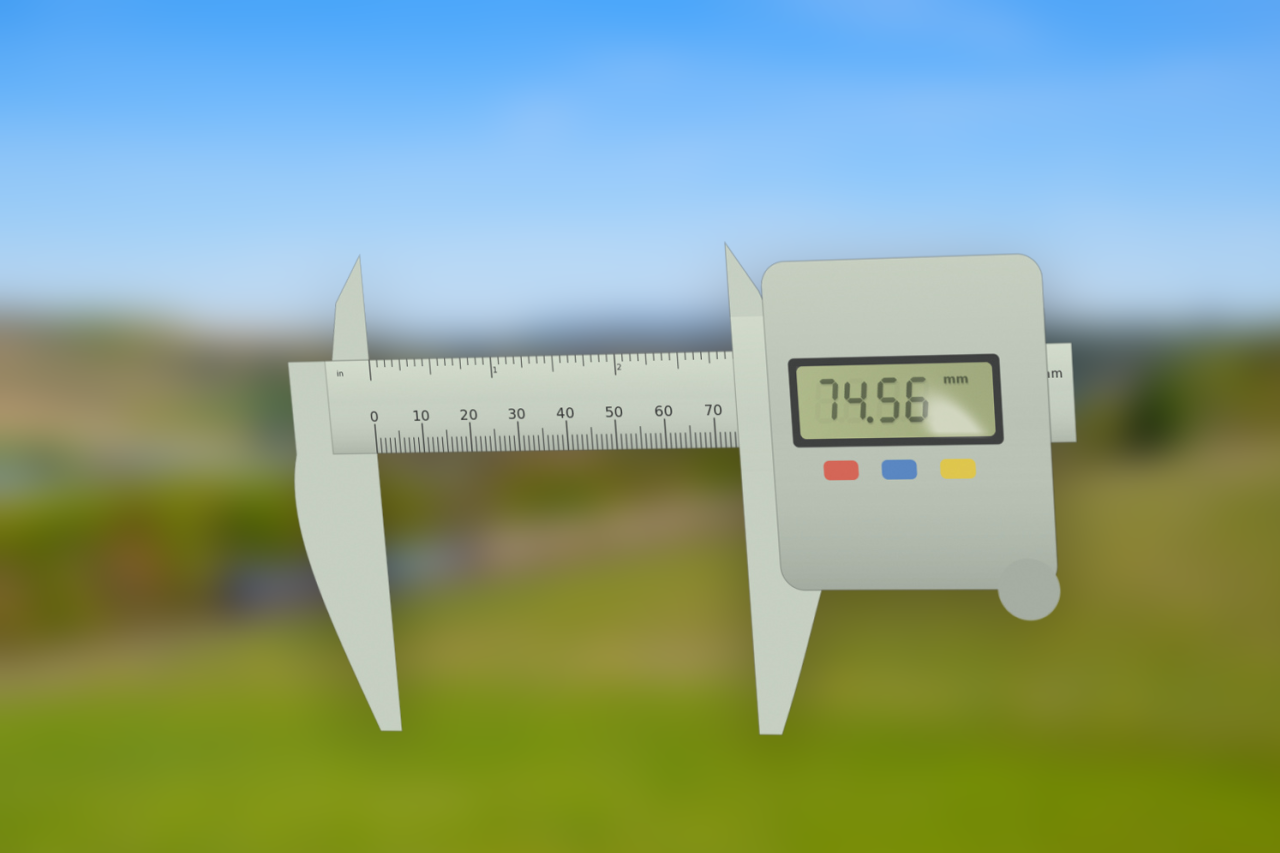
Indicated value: 74.56 mm
